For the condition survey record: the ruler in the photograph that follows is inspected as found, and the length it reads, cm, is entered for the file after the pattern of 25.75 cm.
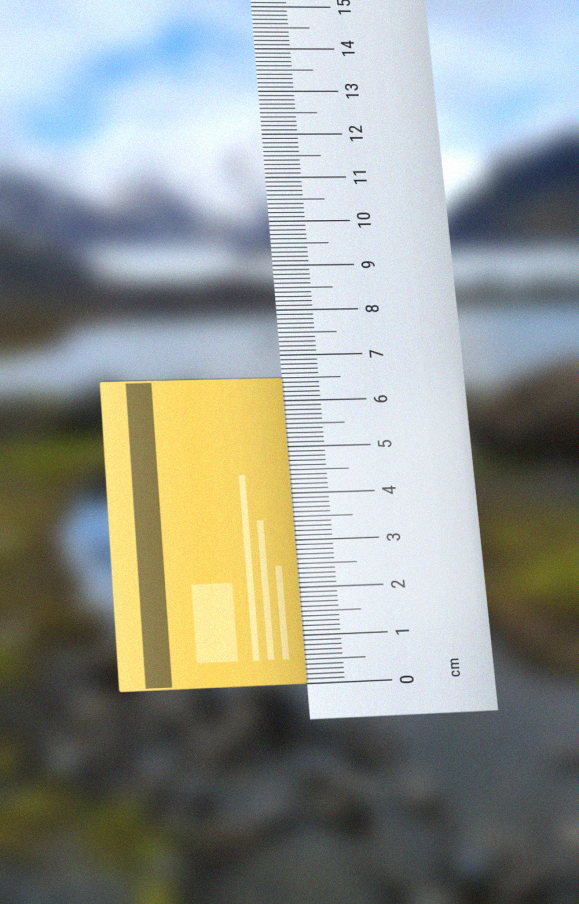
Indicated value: 6.5 cm
